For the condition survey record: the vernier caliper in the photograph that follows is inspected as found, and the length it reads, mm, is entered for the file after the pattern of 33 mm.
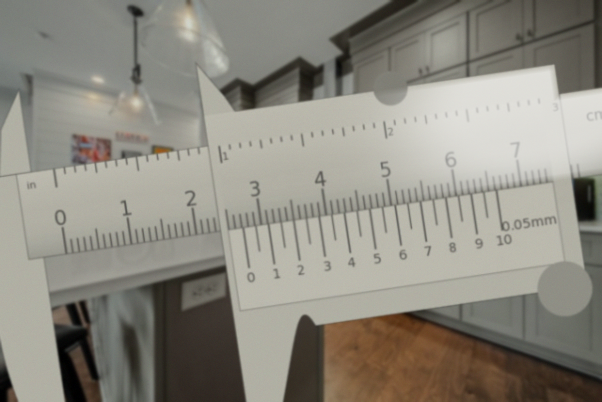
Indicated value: 27.2 mm
